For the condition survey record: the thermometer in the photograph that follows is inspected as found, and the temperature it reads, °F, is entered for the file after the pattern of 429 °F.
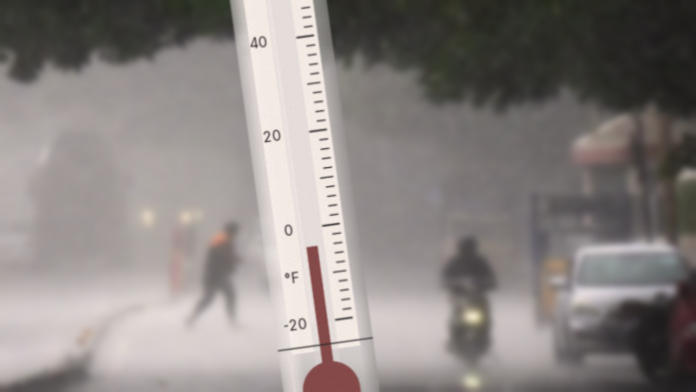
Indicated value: -4 °F
